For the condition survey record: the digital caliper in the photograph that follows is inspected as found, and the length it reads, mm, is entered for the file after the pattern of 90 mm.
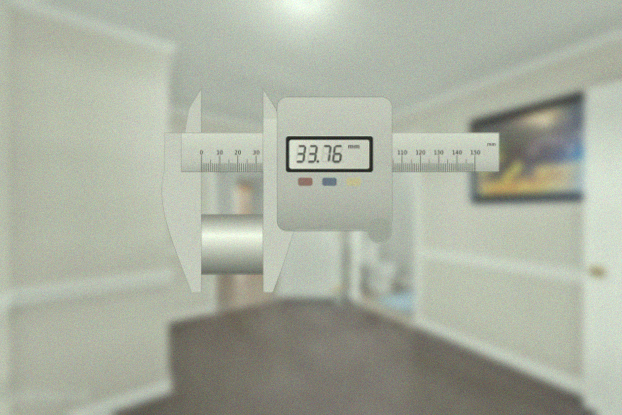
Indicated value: 33.76 mm
